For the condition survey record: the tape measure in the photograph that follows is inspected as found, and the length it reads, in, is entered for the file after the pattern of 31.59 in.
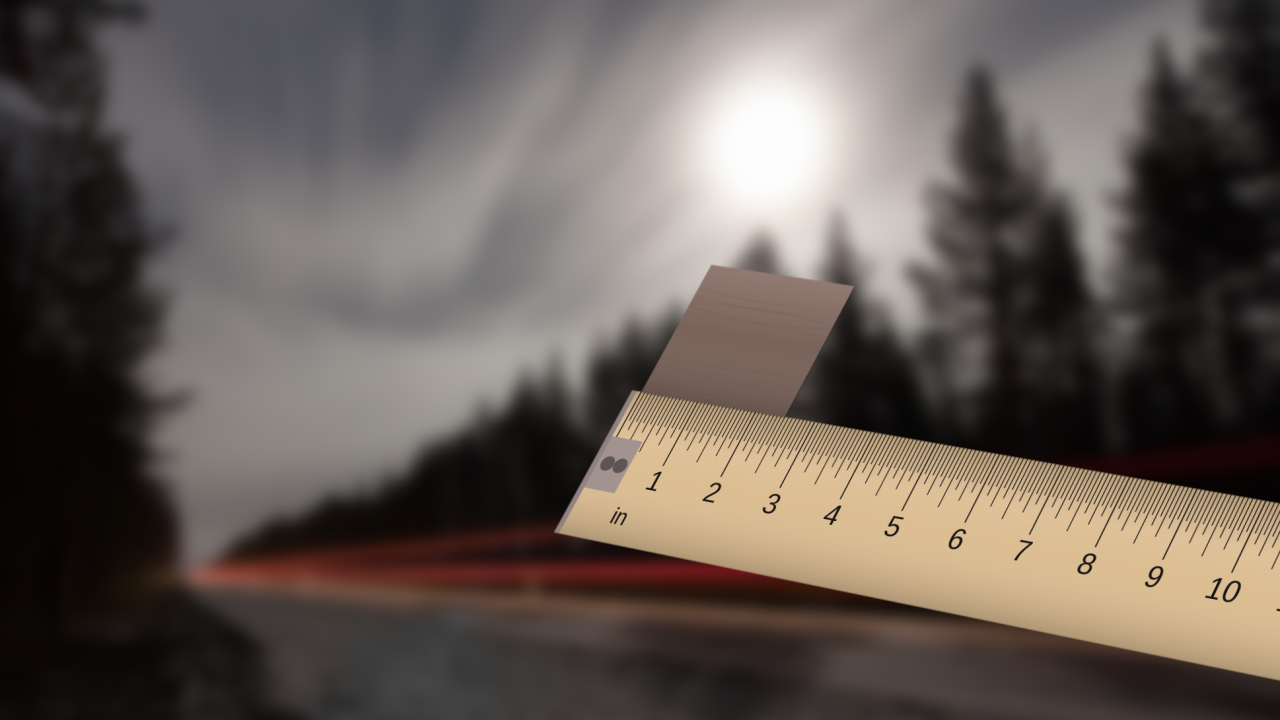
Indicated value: 2.5 in
